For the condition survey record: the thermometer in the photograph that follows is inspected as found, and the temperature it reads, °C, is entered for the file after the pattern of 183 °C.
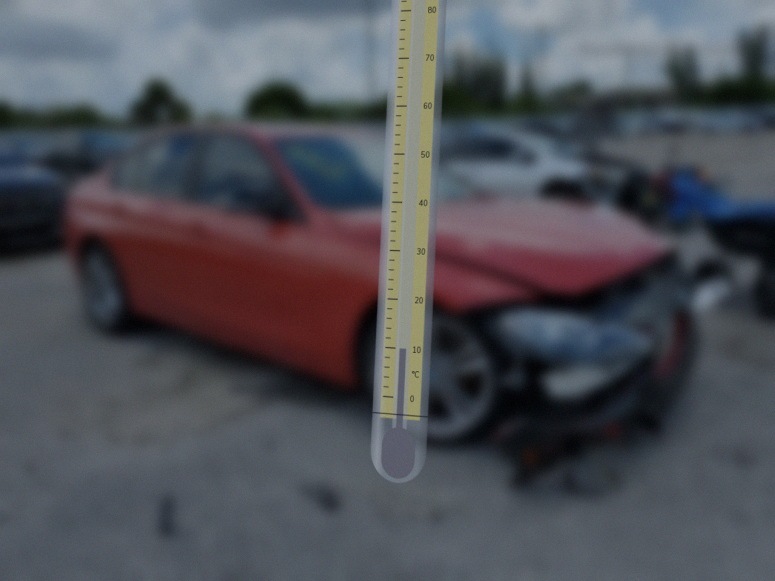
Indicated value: 10 °C
